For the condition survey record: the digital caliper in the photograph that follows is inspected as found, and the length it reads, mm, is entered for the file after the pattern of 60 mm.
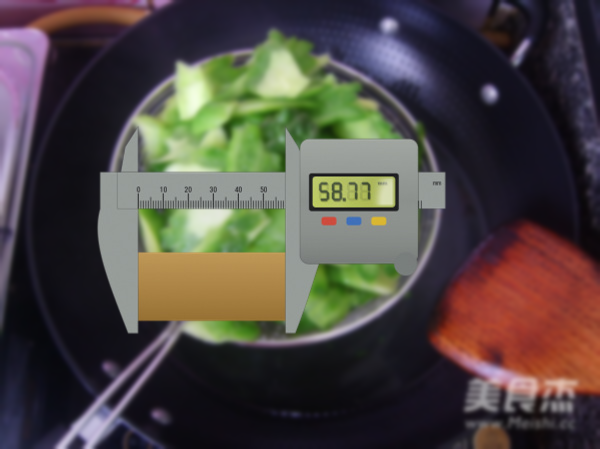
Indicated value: 58.77 mm
